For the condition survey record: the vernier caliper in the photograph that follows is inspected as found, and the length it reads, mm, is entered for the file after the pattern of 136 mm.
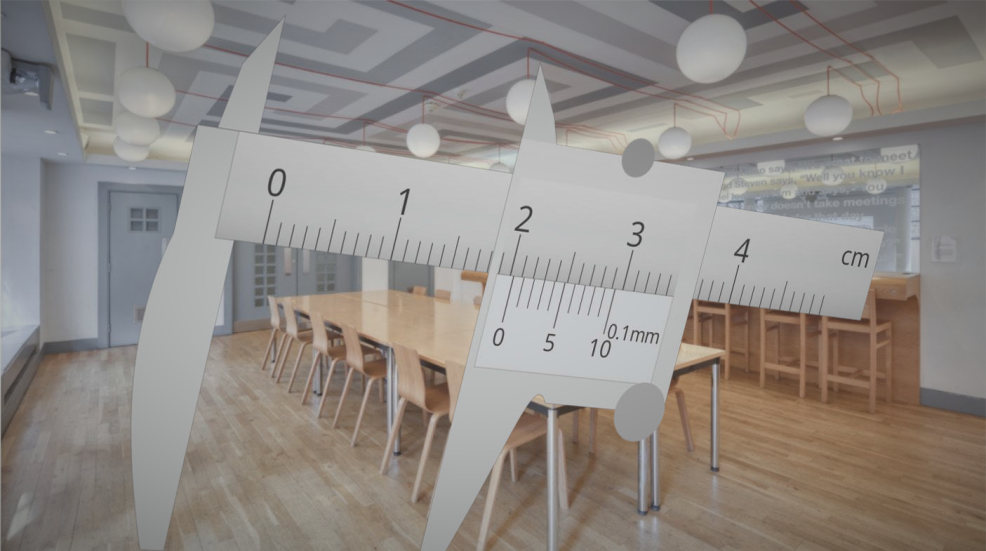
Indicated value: 20.3 mm
